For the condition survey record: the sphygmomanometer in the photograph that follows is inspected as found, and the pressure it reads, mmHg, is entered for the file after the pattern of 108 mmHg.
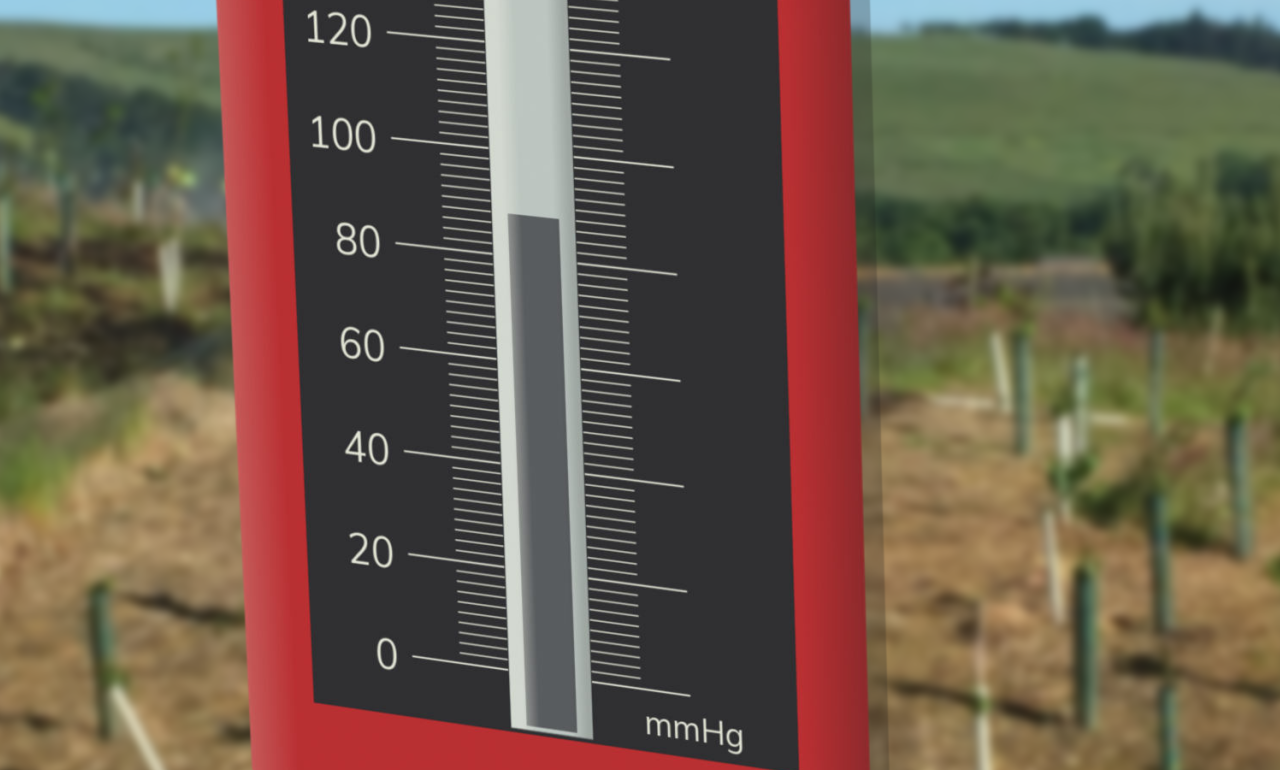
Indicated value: 88 mmHg
